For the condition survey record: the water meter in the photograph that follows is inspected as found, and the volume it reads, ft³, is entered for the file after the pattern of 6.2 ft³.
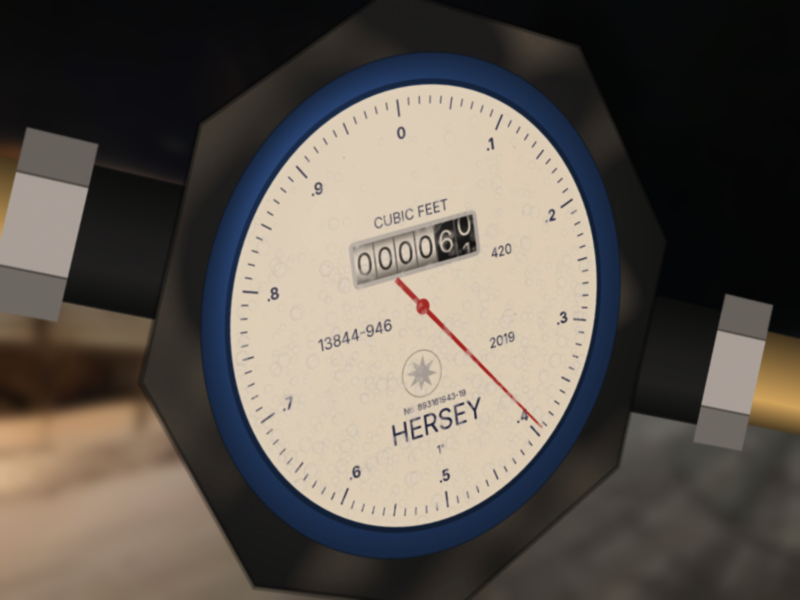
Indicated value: 60.39 ft³
